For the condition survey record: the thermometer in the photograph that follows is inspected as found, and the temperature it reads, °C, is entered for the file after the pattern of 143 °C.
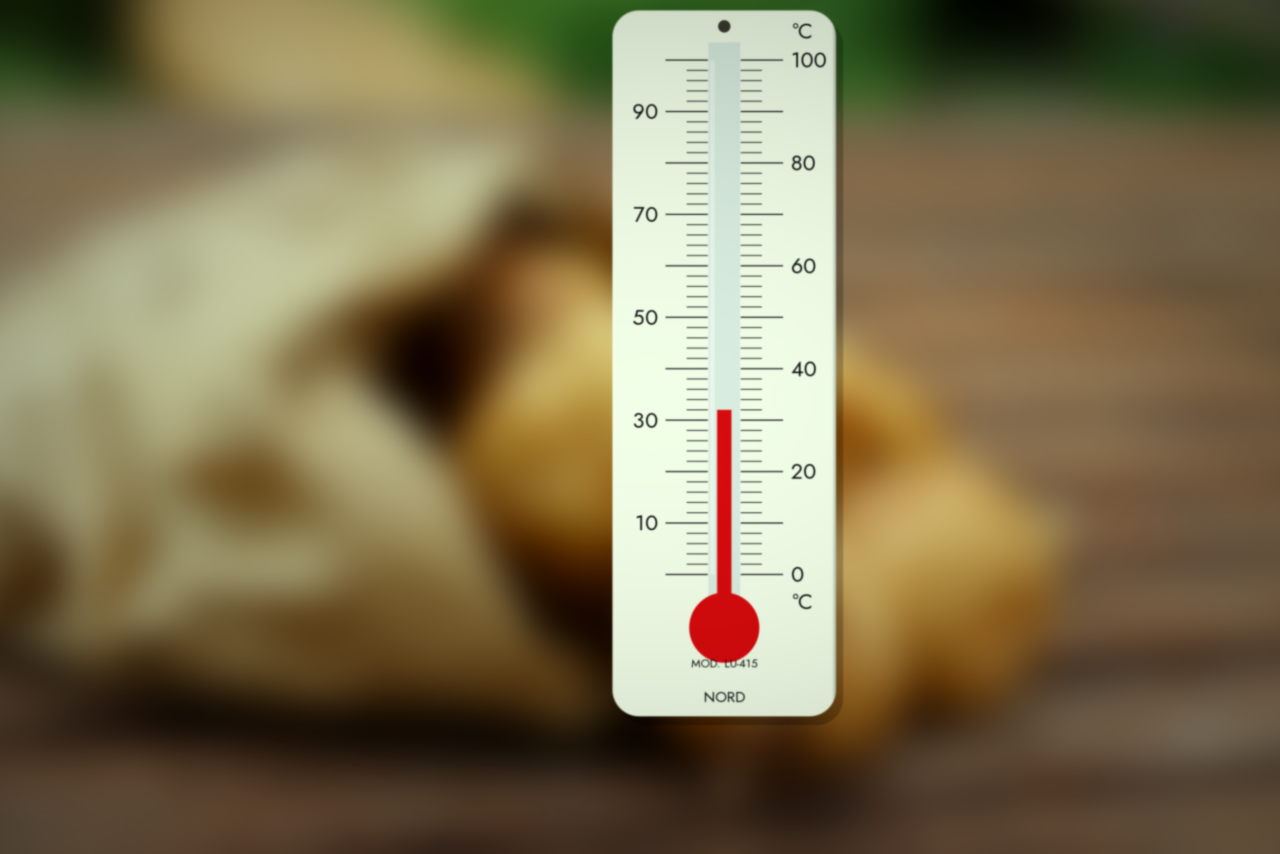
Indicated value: 32 °C
